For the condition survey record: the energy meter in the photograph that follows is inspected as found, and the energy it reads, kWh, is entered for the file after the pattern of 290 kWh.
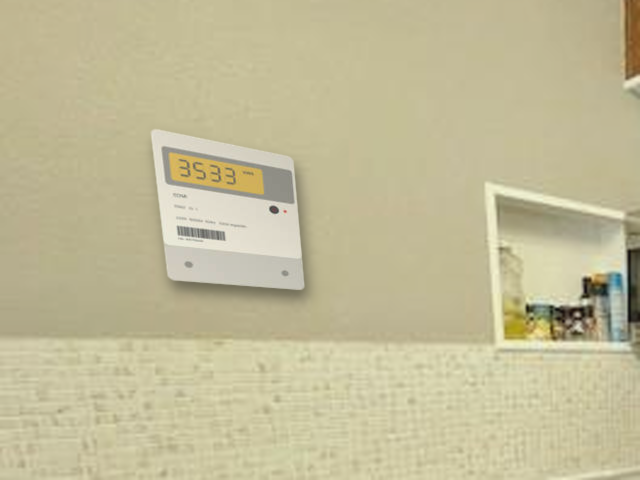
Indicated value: 3533 kWh
